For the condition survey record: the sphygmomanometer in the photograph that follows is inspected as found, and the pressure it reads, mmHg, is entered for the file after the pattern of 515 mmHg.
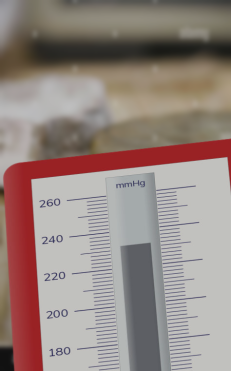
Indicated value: 232 mmHg
